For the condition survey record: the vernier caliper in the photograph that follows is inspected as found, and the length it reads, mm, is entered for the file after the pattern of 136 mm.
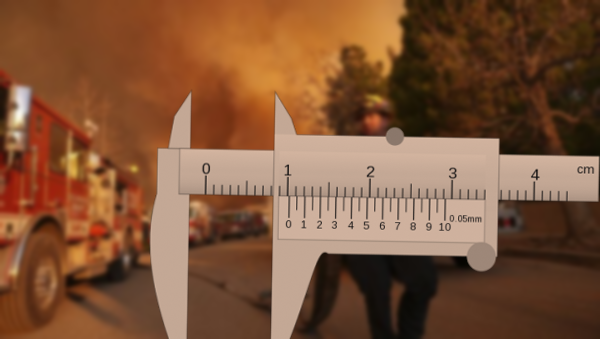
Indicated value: 10.2 mm
